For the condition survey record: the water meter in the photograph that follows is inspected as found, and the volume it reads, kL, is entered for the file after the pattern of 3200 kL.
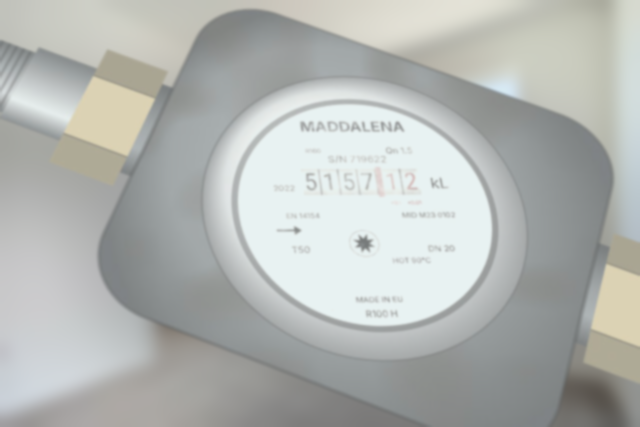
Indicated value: 5157.12 kL
